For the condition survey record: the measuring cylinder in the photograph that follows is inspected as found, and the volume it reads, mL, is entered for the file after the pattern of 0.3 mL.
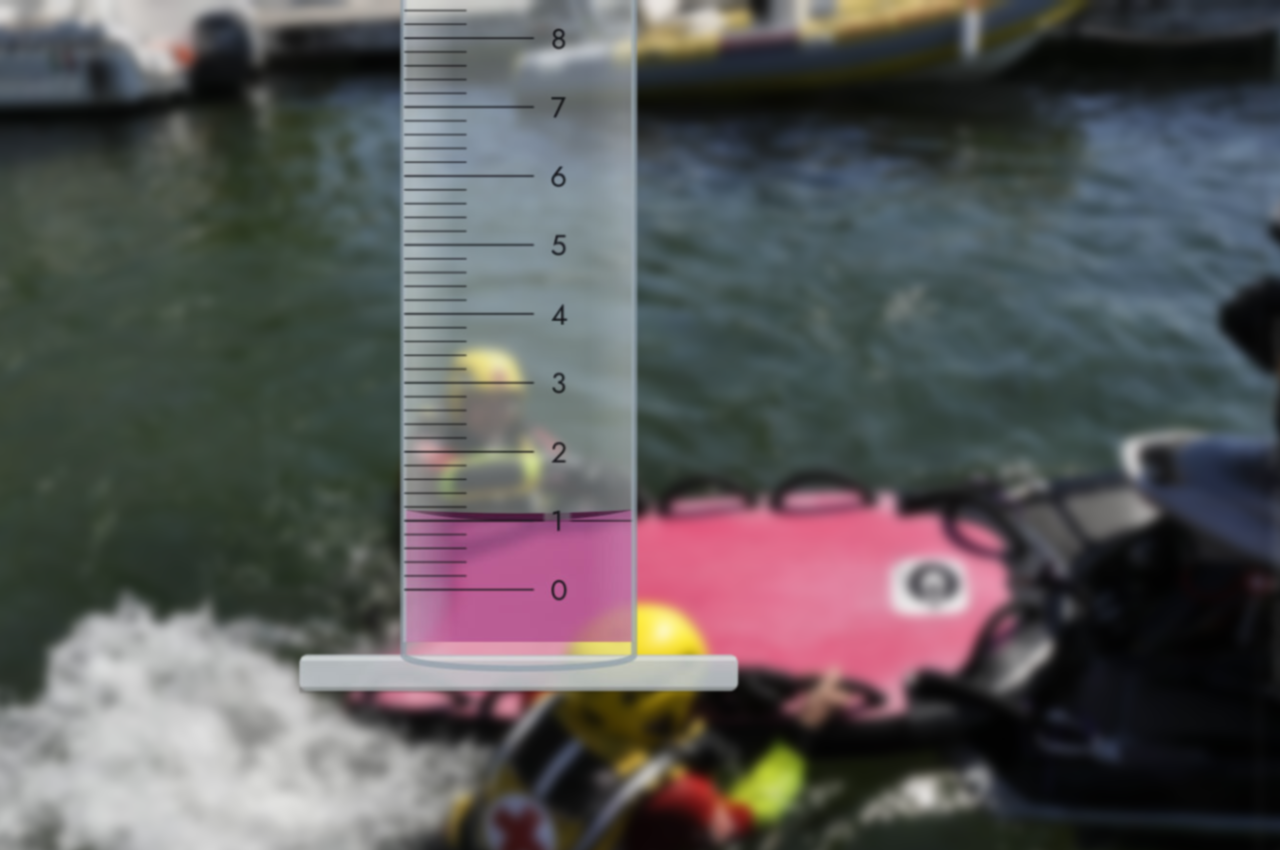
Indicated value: 1 mL
